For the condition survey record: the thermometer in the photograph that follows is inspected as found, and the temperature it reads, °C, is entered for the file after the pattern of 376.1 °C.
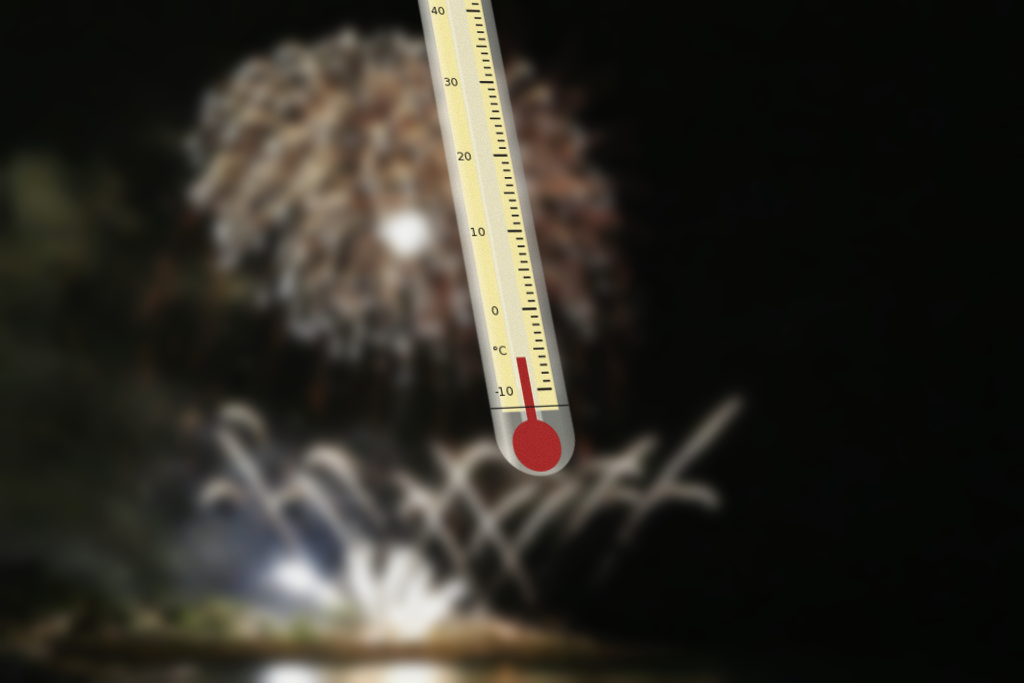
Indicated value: -6 °C
